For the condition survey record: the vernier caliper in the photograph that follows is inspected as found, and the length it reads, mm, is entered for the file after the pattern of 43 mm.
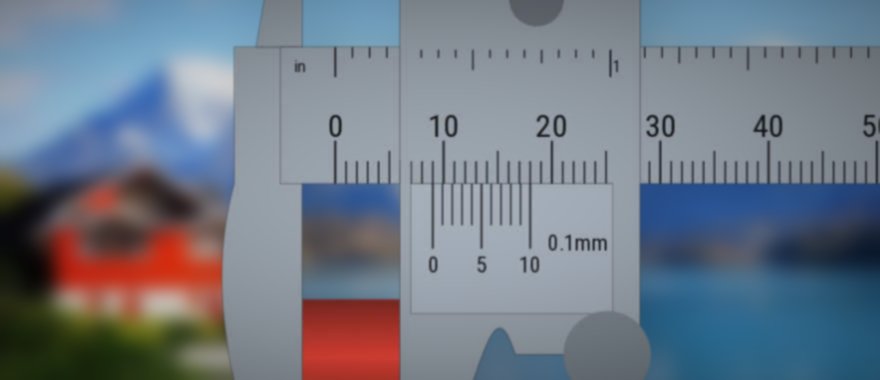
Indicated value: 9.0 mm
